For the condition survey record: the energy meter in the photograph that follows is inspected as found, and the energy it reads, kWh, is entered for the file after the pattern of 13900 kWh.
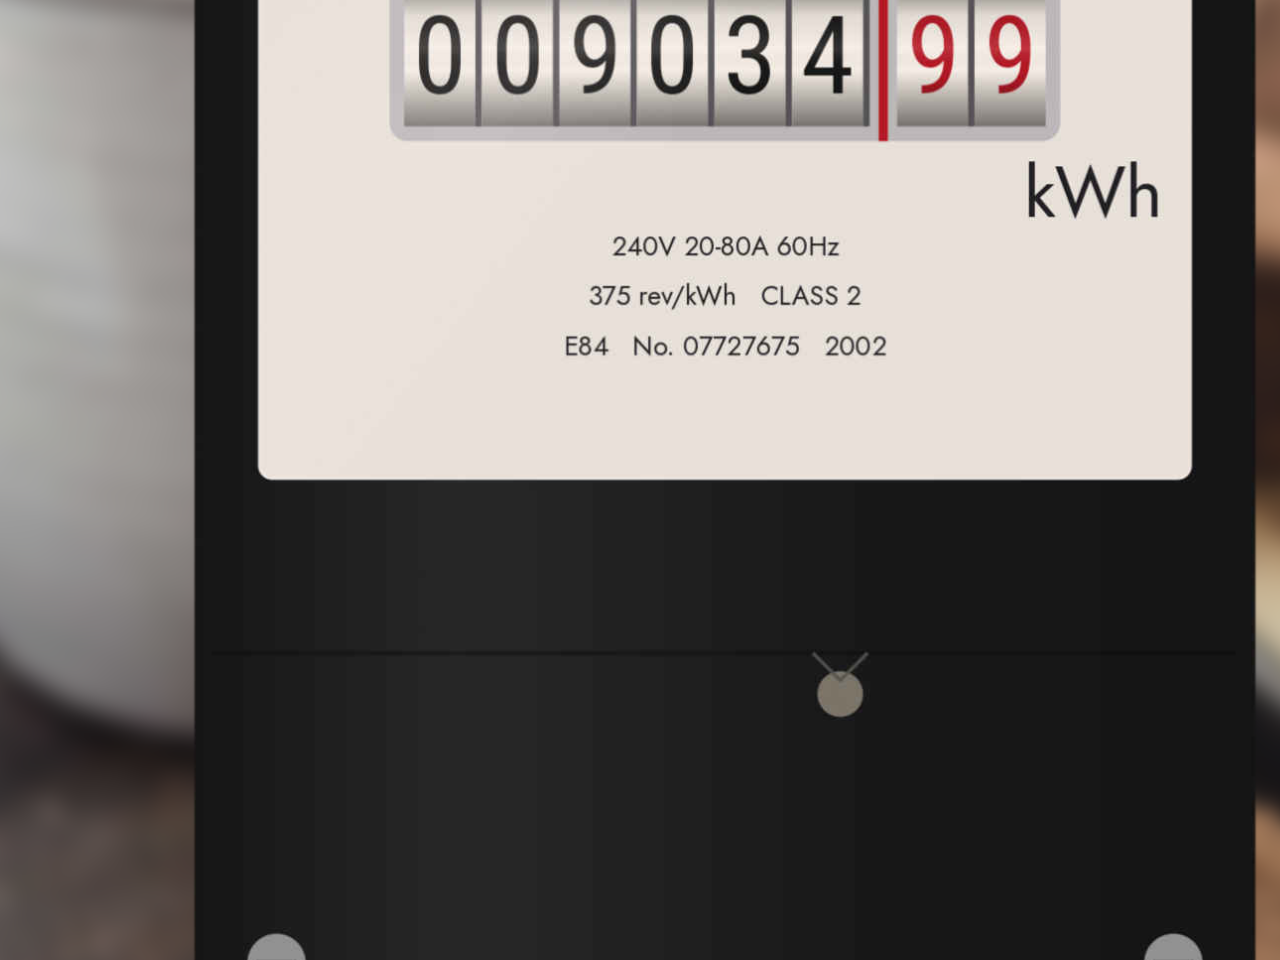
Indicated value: 9034.99 kWh
